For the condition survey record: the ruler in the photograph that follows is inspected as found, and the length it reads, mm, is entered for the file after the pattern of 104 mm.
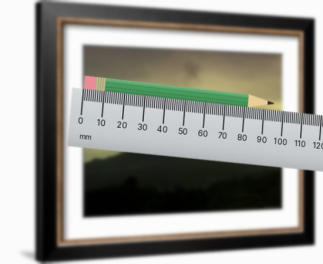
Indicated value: 95 mm
